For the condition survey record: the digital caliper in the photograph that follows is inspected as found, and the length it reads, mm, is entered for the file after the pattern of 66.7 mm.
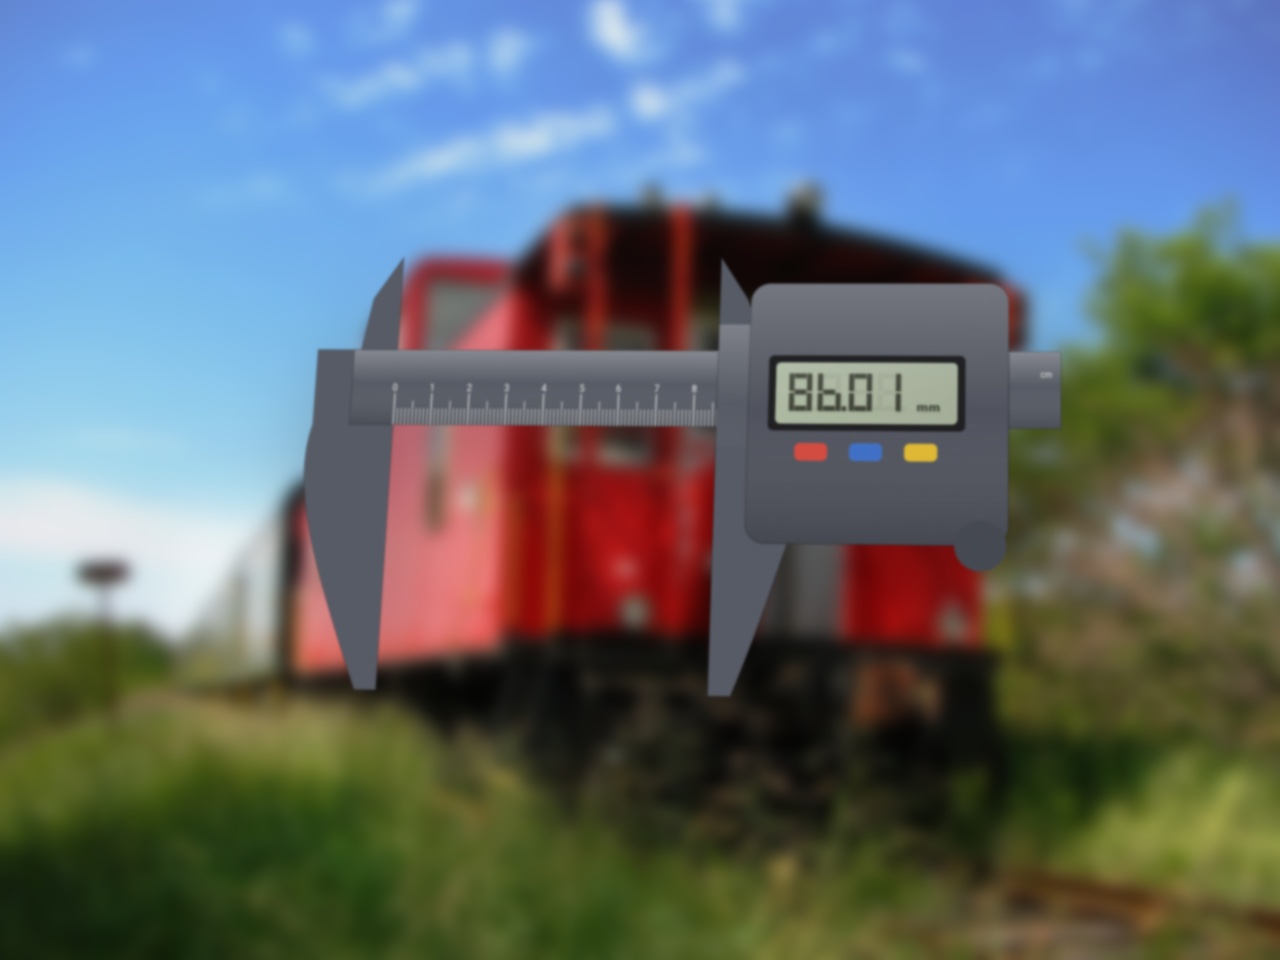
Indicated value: 86.01 mm
